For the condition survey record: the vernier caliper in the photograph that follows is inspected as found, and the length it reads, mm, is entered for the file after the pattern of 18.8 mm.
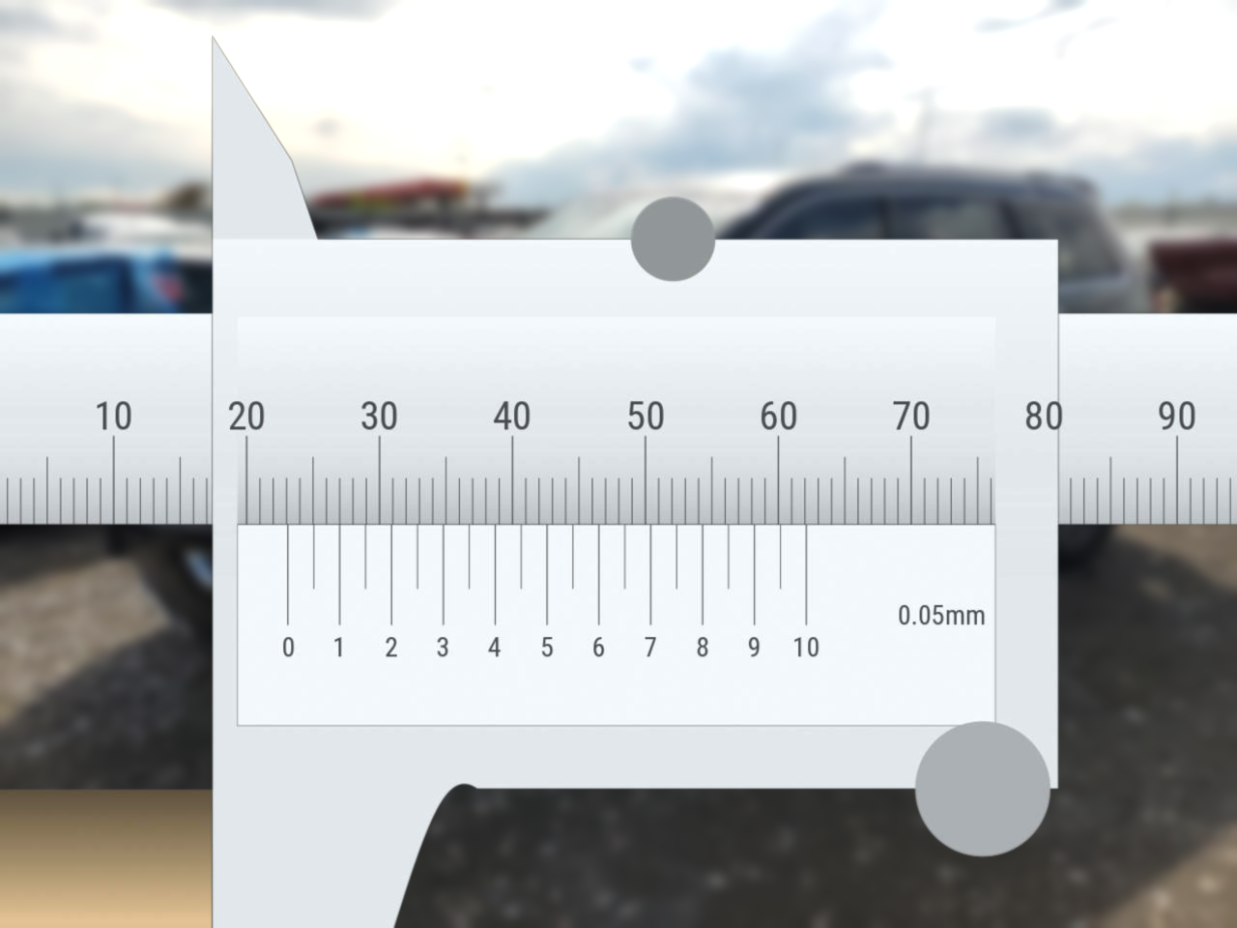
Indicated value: 23.1 mm
